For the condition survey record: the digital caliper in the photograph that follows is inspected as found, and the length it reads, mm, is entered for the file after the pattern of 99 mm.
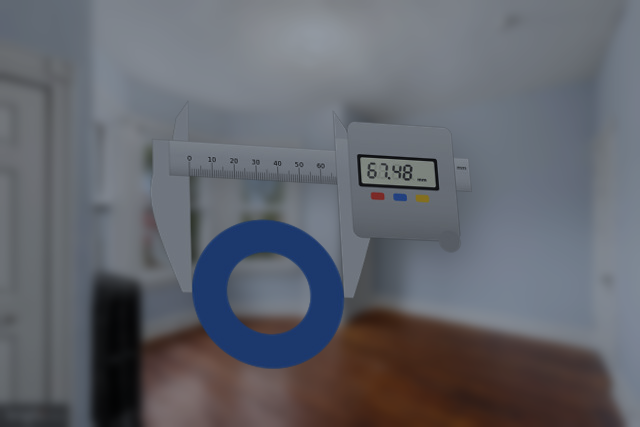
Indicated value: 67.48 mm
